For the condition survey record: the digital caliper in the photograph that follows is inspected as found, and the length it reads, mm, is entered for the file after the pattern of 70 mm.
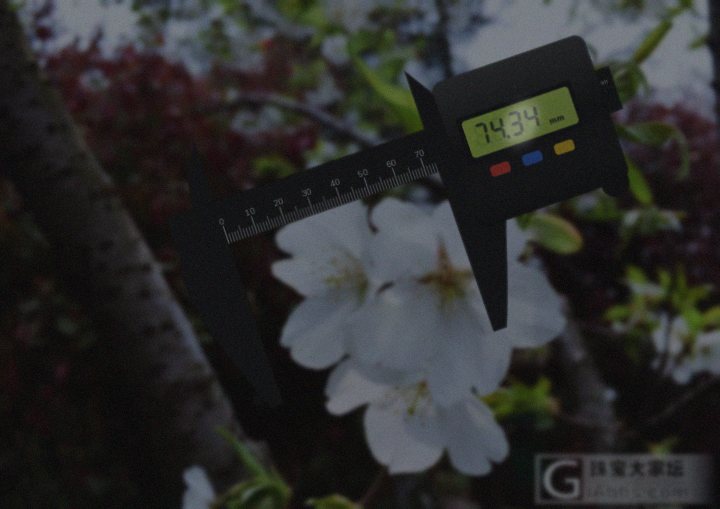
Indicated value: 74.34 mm
